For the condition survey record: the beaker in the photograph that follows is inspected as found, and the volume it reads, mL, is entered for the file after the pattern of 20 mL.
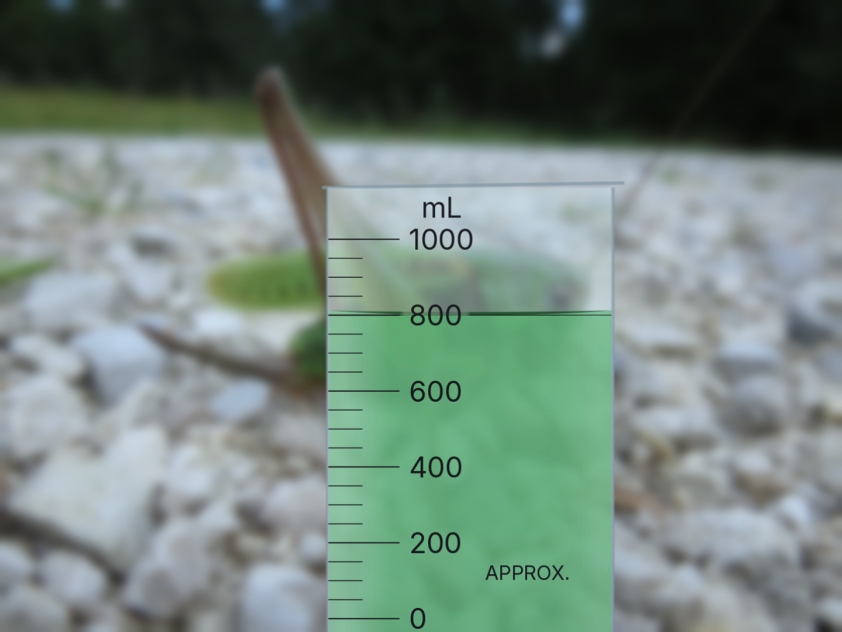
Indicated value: 800 mL
